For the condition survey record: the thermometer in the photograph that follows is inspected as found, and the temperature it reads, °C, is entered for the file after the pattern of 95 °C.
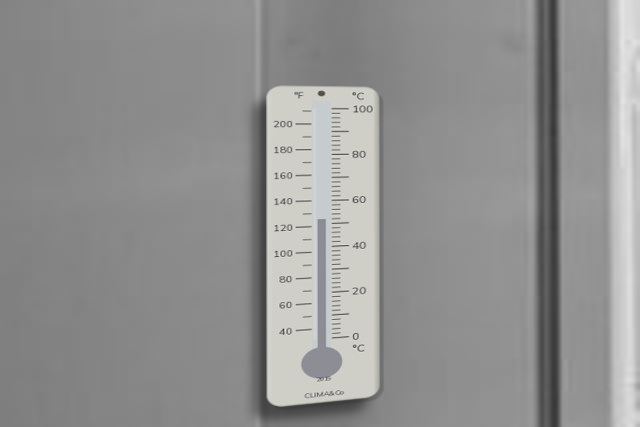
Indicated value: 52 °C
